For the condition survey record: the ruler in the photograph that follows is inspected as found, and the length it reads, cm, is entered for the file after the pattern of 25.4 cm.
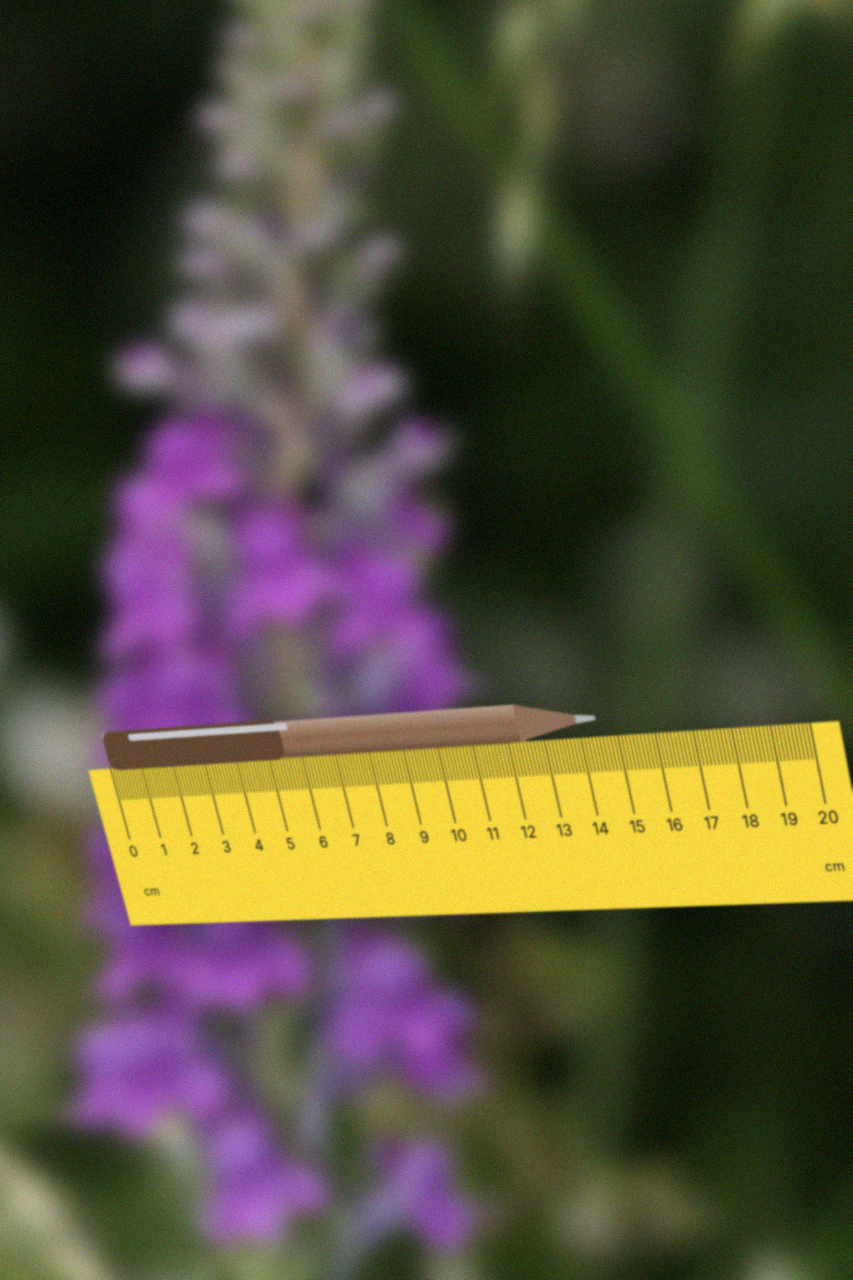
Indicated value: 14.5 cm
